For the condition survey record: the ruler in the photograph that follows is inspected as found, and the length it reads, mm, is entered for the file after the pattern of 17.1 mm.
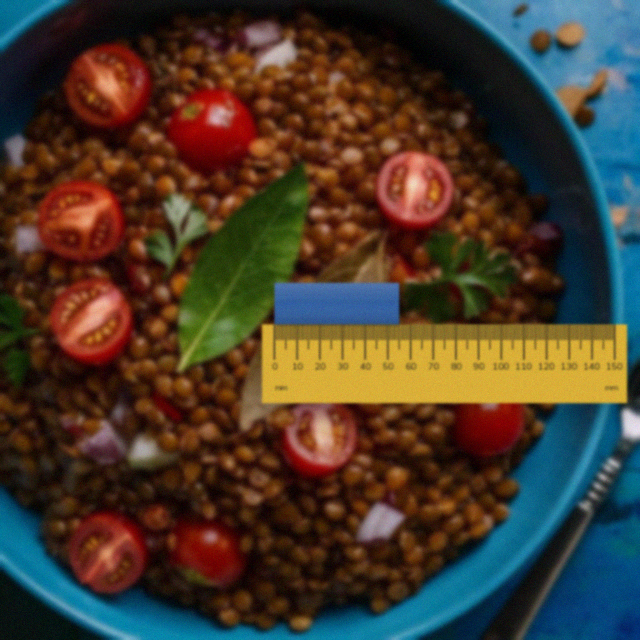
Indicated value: 55 mm
